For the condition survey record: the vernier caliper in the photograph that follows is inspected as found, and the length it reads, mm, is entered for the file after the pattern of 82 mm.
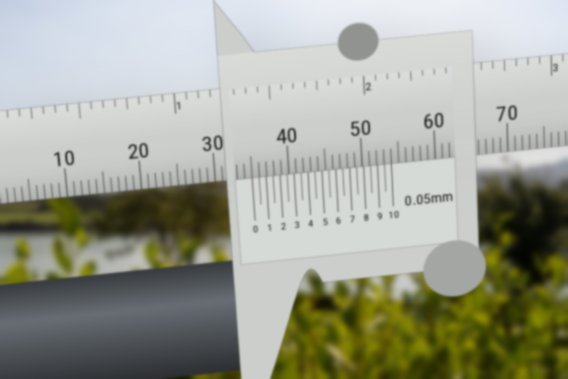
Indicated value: 35.0 mm
